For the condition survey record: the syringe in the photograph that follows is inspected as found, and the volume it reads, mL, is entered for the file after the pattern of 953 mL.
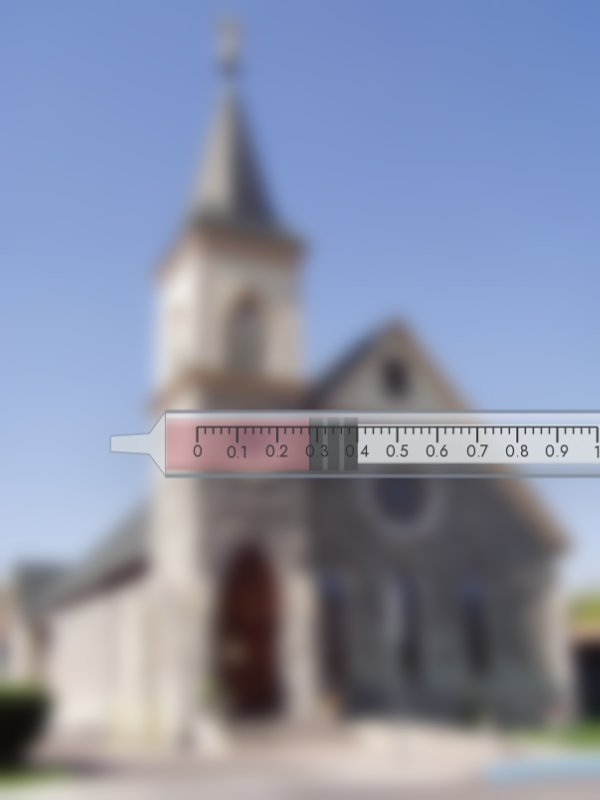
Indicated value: 0.28 mL
